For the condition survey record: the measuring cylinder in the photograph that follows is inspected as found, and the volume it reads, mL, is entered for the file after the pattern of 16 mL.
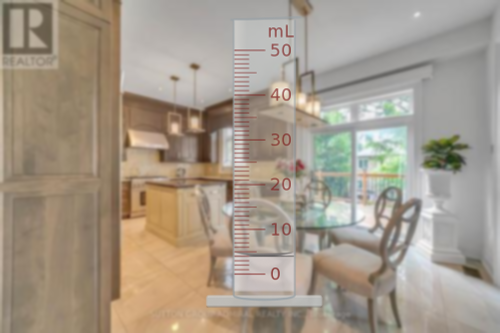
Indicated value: 4 mL
